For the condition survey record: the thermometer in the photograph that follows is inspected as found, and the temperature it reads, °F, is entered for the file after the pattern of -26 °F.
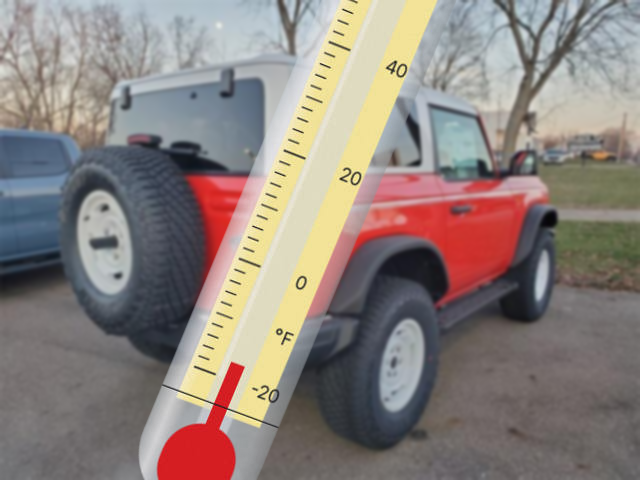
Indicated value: -17 °F
